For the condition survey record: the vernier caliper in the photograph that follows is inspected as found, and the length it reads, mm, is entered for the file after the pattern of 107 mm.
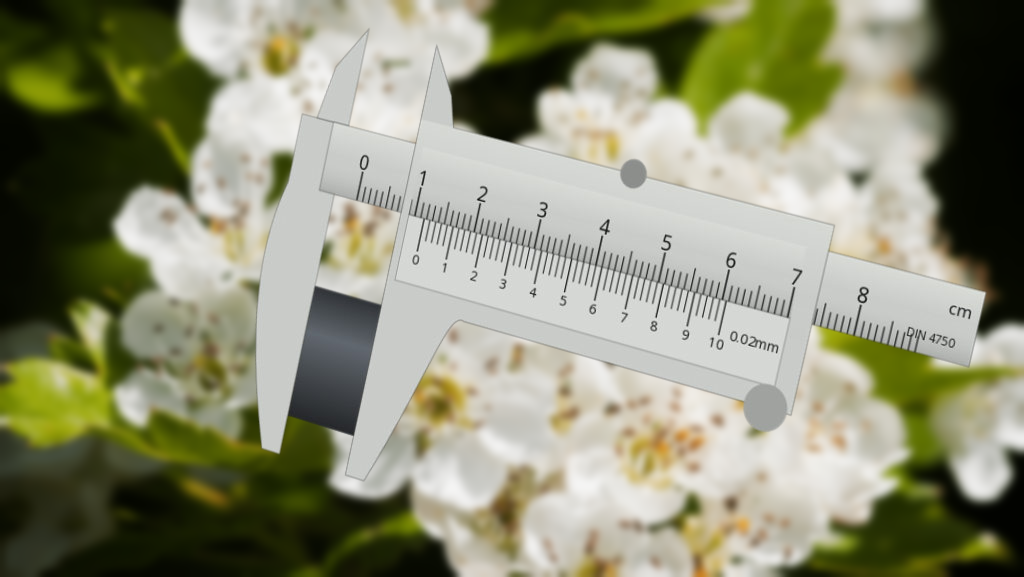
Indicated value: 11.6 mm
